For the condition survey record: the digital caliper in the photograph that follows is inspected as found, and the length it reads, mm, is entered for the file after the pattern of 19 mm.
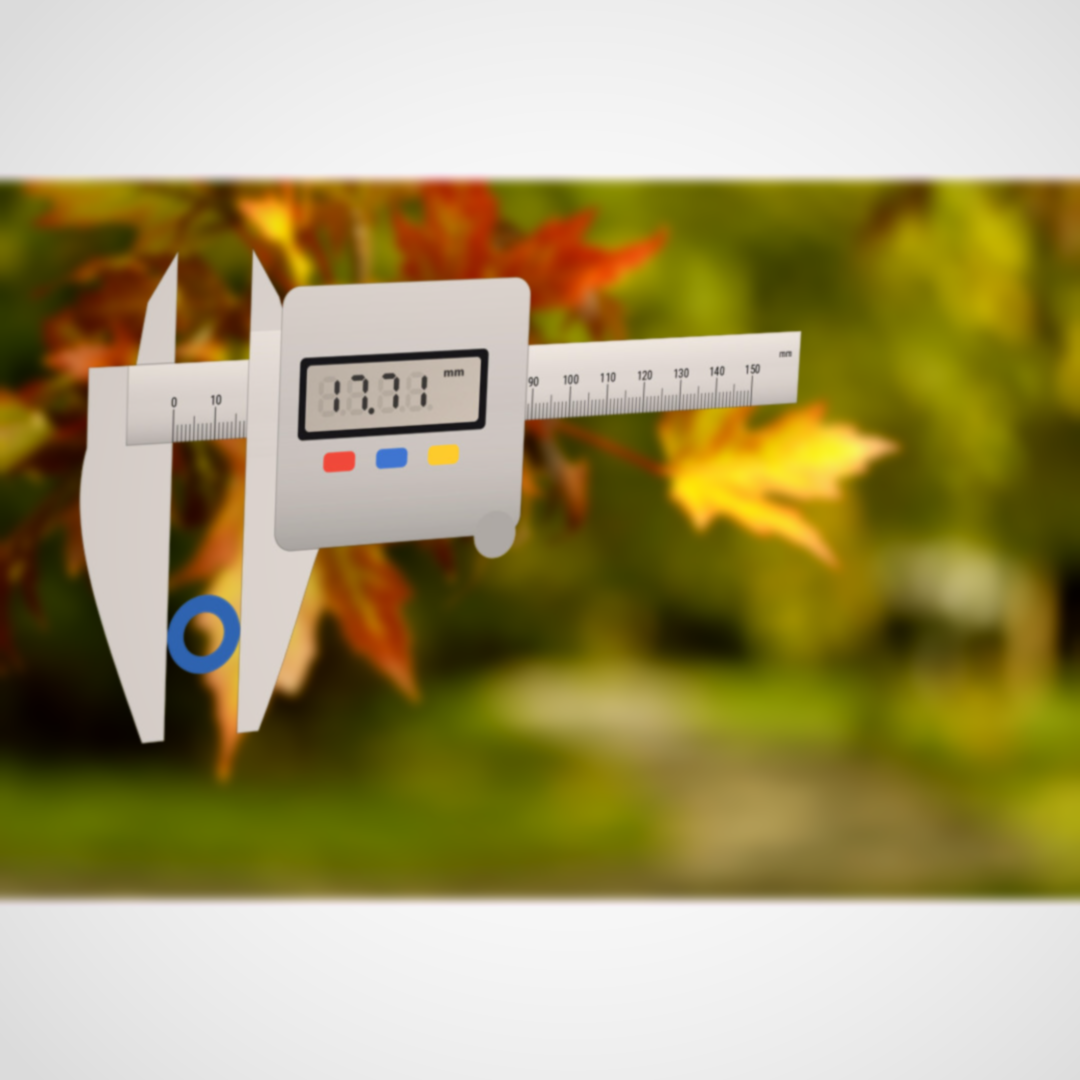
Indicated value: 17.71 mm
